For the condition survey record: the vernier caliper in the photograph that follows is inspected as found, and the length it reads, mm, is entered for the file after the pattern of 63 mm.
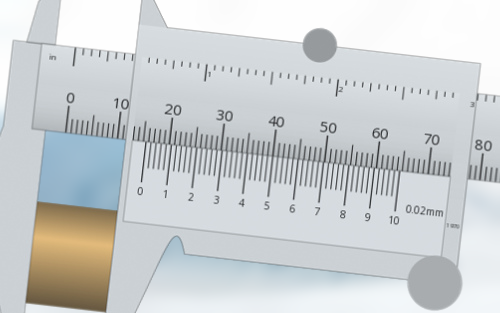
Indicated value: 15.5 mm
